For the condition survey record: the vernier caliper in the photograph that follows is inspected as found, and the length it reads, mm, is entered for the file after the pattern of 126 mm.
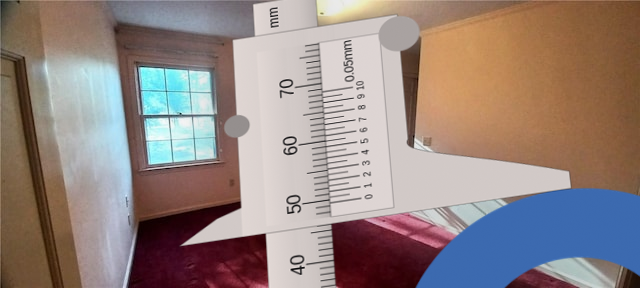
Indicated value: 49.5 mm
